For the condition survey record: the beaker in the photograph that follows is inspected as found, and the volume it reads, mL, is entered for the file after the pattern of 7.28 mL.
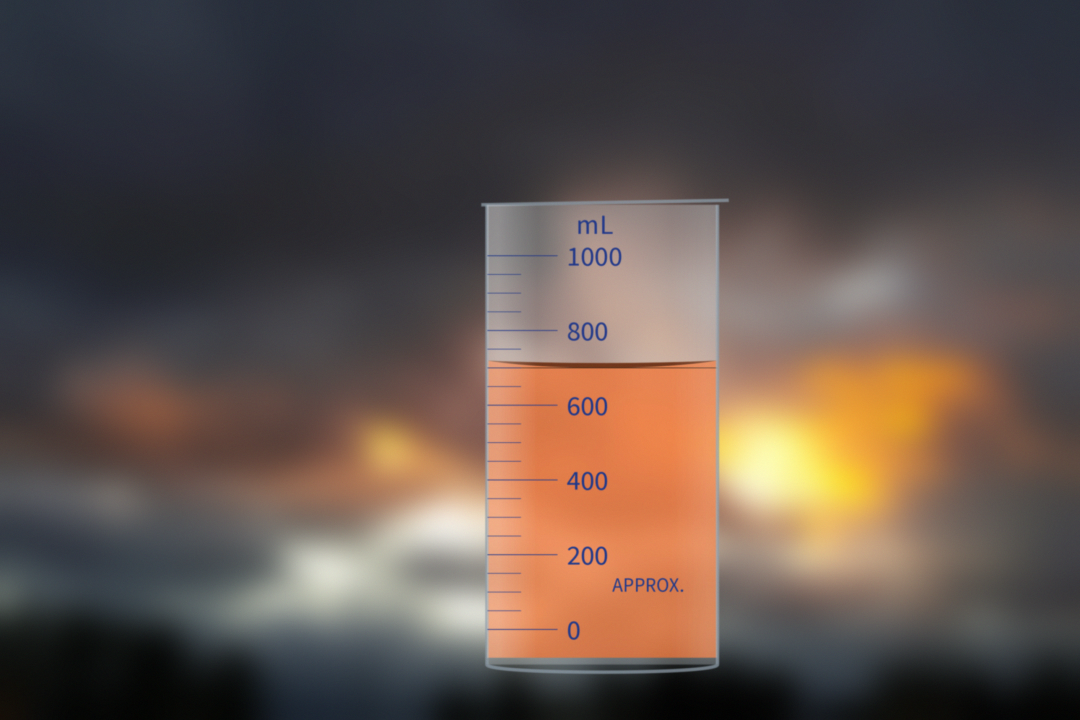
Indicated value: 700 mL
